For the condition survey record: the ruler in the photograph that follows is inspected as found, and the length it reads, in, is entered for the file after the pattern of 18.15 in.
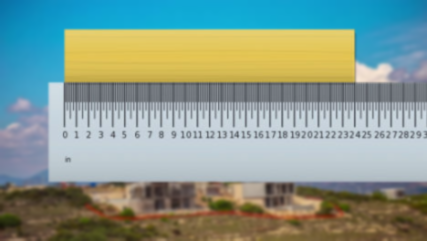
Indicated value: 24 in
